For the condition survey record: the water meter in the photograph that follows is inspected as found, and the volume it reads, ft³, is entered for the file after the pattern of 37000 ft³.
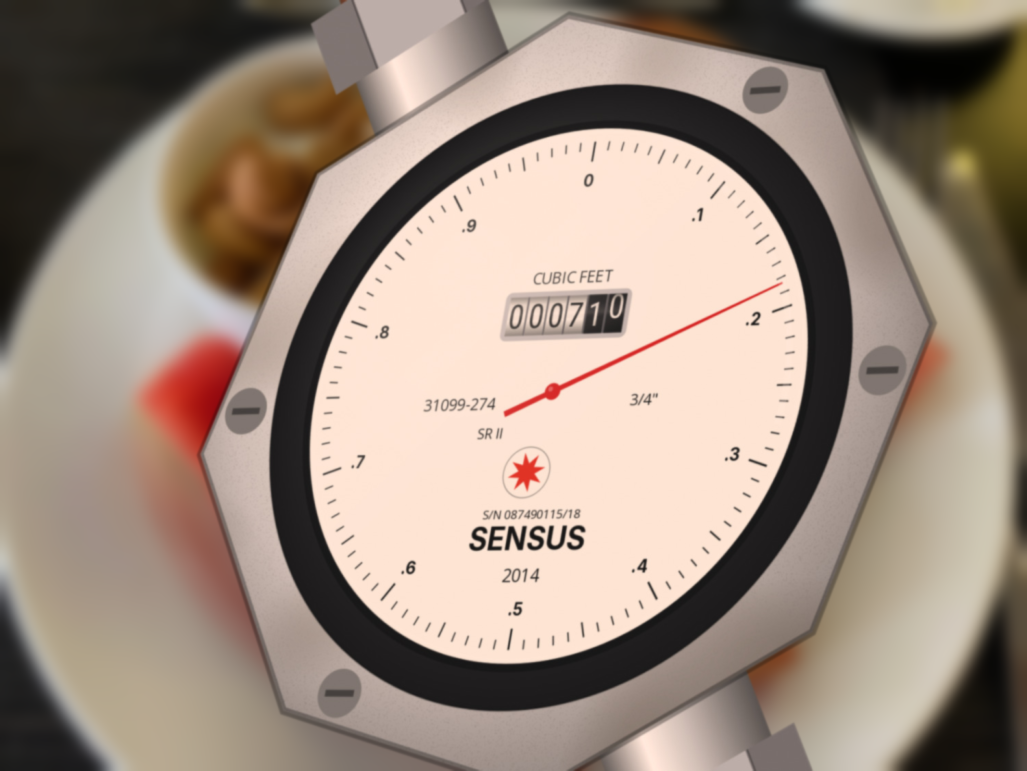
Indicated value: 710.18 ft³
